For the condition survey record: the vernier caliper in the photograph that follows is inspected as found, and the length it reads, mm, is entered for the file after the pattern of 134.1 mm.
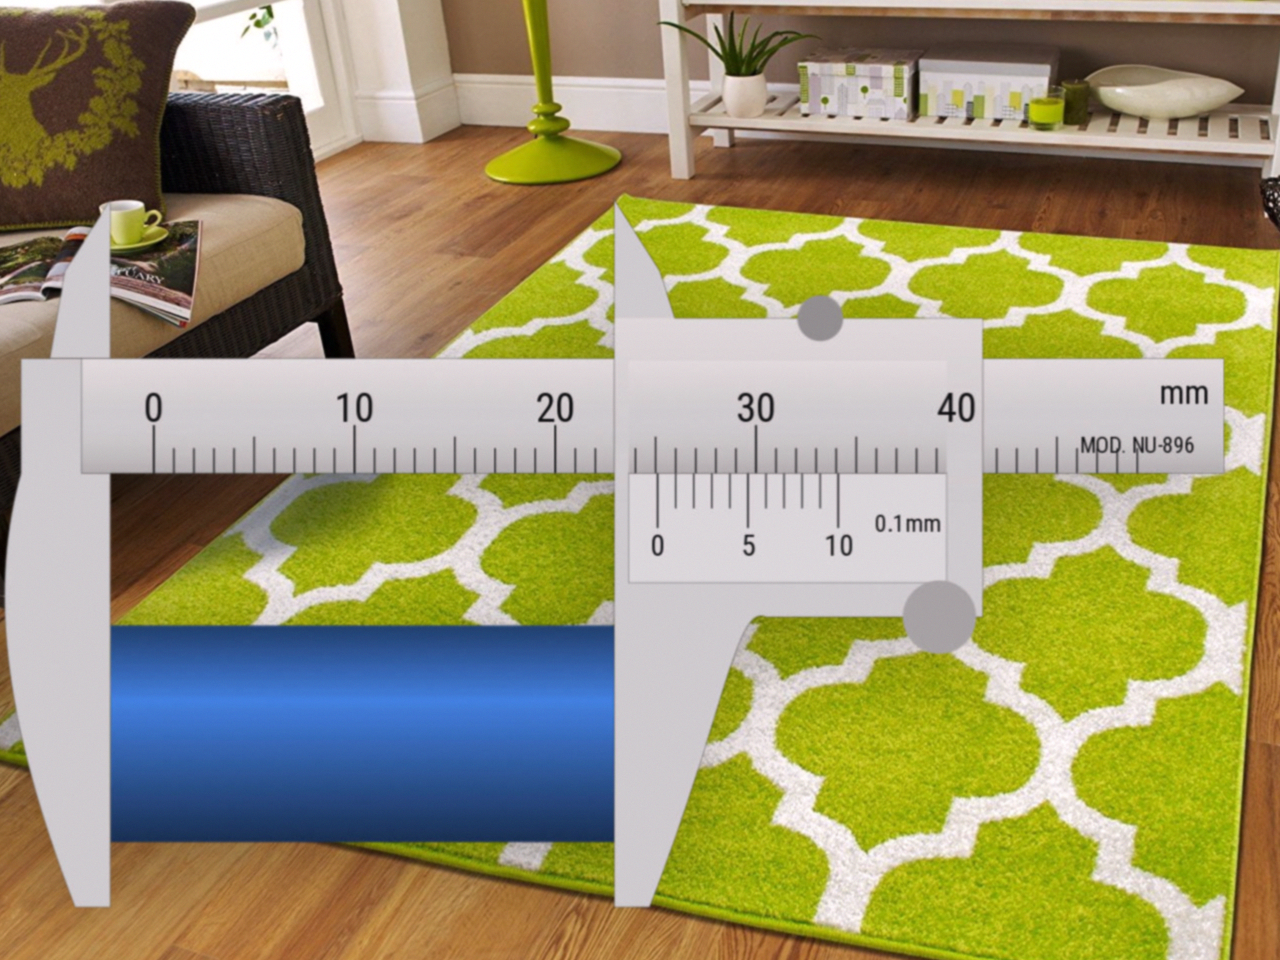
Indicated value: 25.1 mm
